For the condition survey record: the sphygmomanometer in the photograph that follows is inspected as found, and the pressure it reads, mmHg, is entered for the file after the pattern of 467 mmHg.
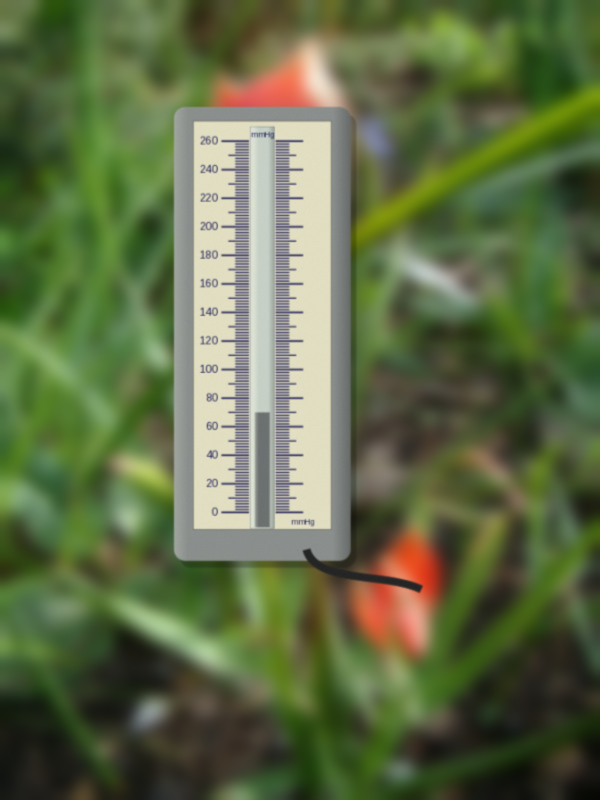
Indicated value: 70 mmHg
